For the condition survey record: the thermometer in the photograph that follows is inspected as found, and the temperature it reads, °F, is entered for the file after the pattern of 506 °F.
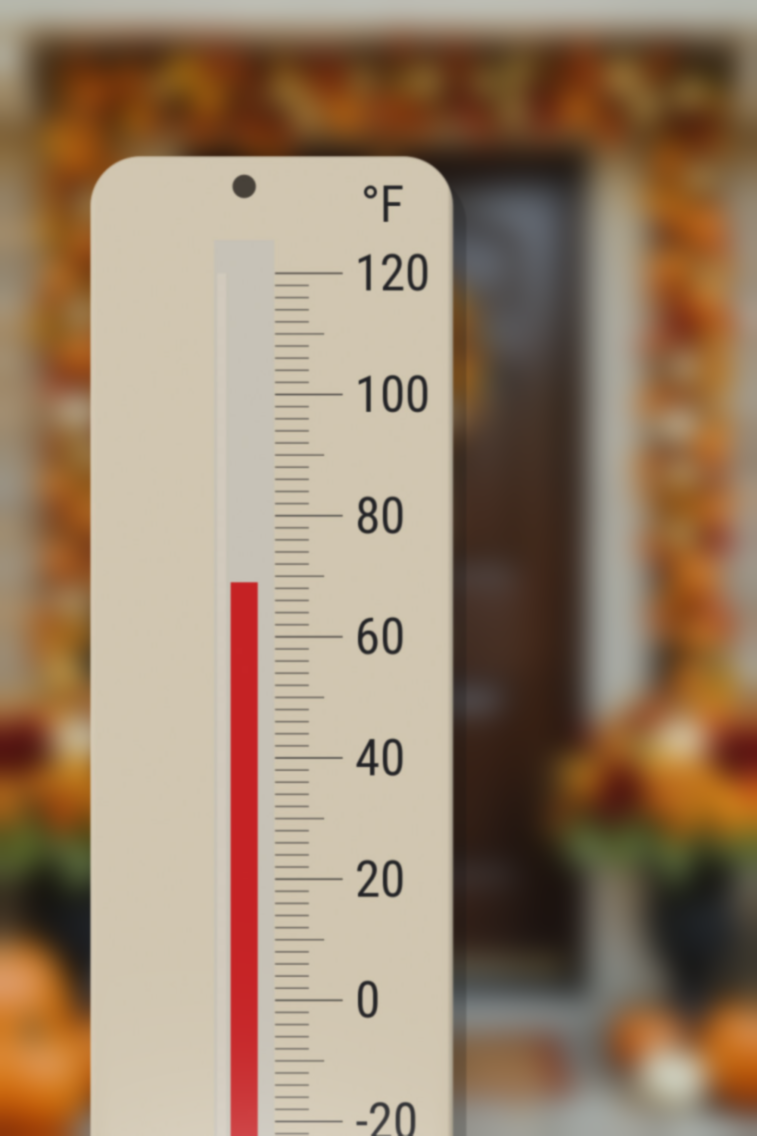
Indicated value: 69 °F
